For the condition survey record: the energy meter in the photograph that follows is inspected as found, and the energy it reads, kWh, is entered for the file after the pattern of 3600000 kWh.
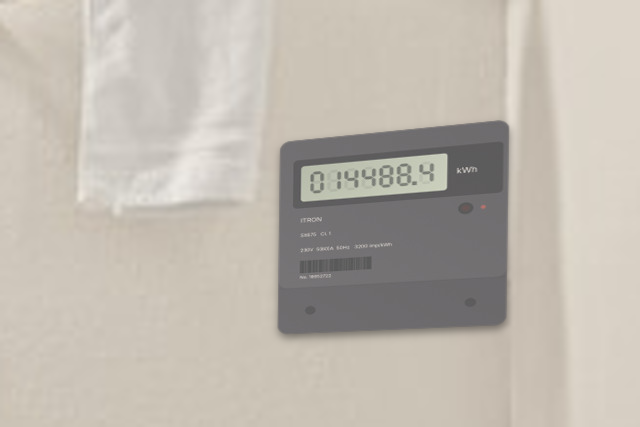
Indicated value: 14488.4 kWh
